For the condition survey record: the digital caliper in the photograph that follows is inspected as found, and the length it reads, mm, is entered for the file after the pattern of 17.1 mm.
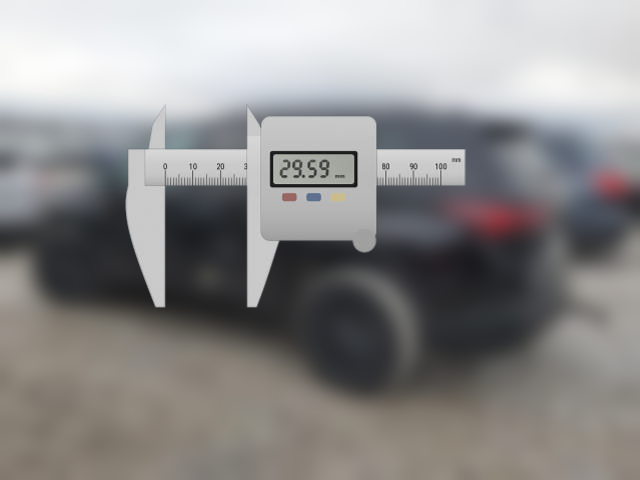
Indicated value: 29.59 mm
